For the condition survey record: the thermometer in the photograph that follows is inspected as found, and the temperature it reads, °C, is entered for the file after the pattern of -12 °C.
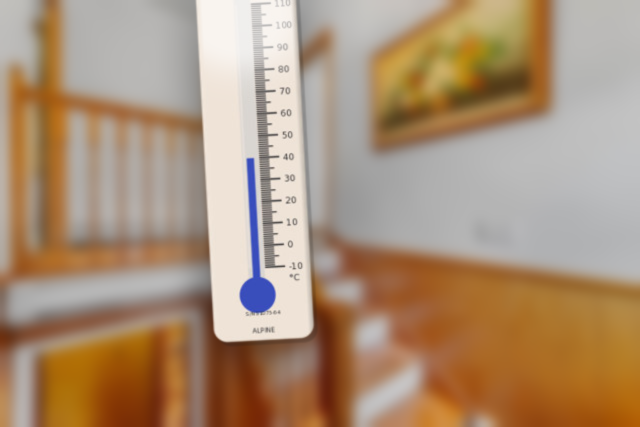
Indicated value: 40 °C
